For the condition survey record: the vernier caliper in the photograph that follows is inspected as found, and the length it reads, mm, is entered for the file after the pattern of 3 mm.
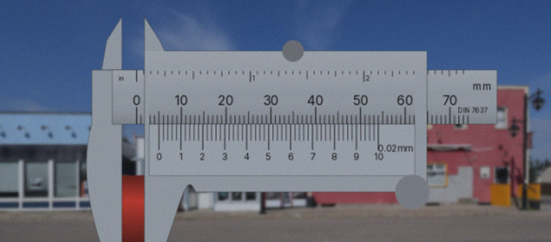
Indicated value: 5.0 mm
